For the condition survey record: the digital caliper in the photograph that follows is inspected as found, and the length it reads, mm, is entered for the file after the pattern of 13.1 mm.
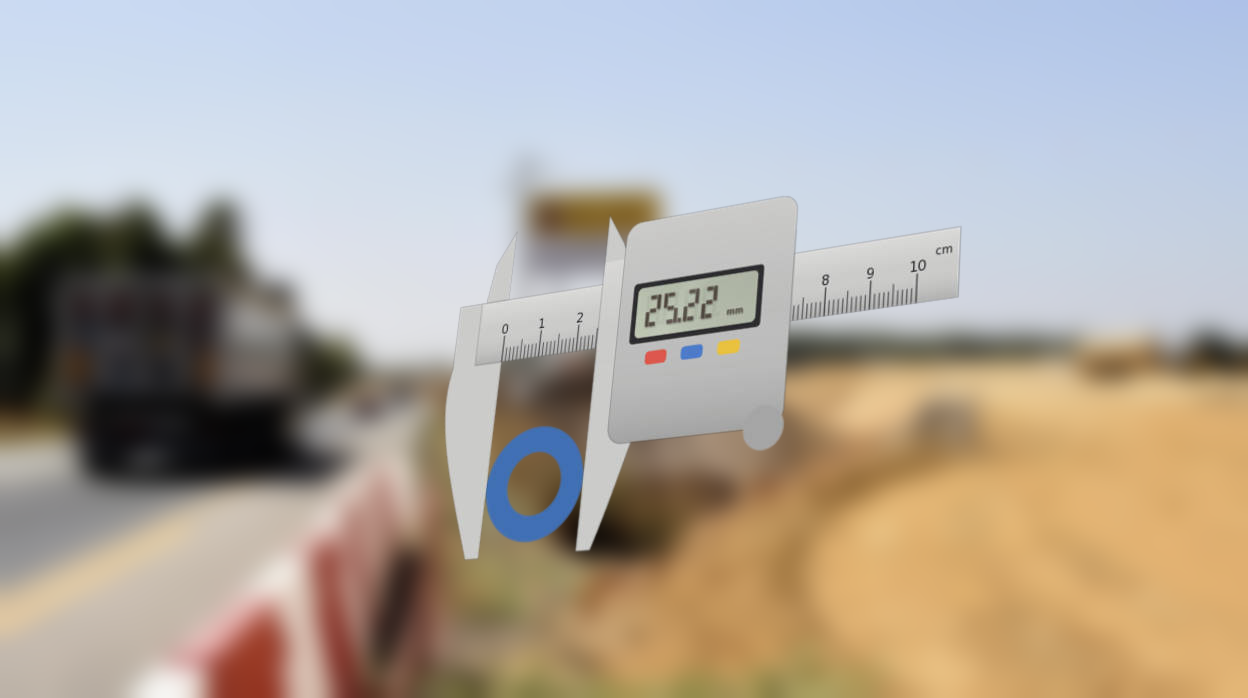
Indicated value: 25.22 mm
